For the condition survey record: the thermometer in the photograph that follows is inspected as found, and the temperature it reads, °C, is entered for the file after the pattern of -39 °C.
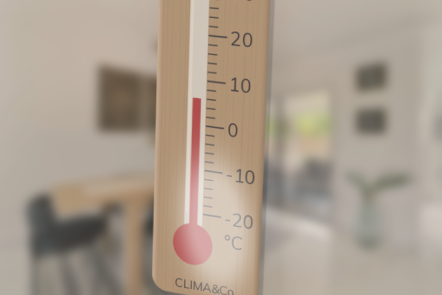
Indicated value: 6 °C
